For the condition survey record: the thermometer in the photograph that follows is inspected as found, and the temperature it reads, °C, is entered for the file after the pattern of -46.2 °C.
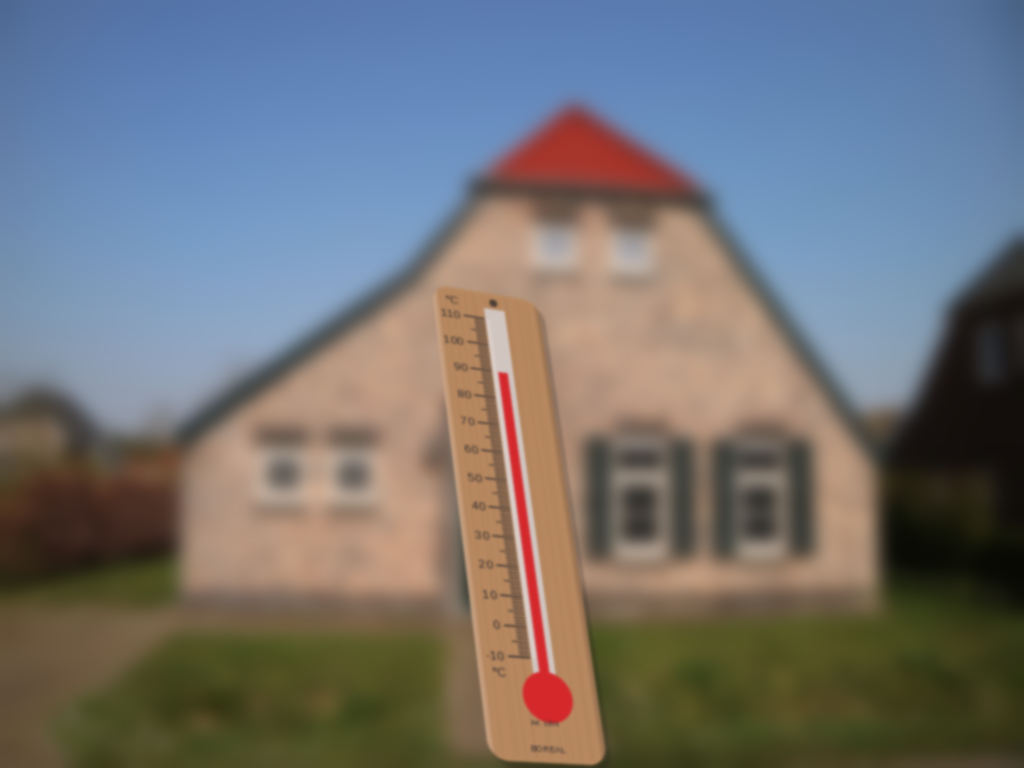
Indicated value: 90 °C
